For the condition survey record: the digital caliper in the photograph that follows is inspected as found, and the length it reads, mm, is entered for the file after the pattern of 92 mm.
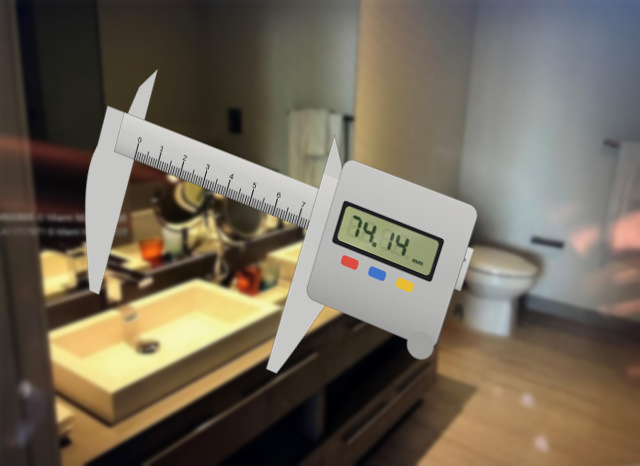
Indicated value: 74.14 mm
